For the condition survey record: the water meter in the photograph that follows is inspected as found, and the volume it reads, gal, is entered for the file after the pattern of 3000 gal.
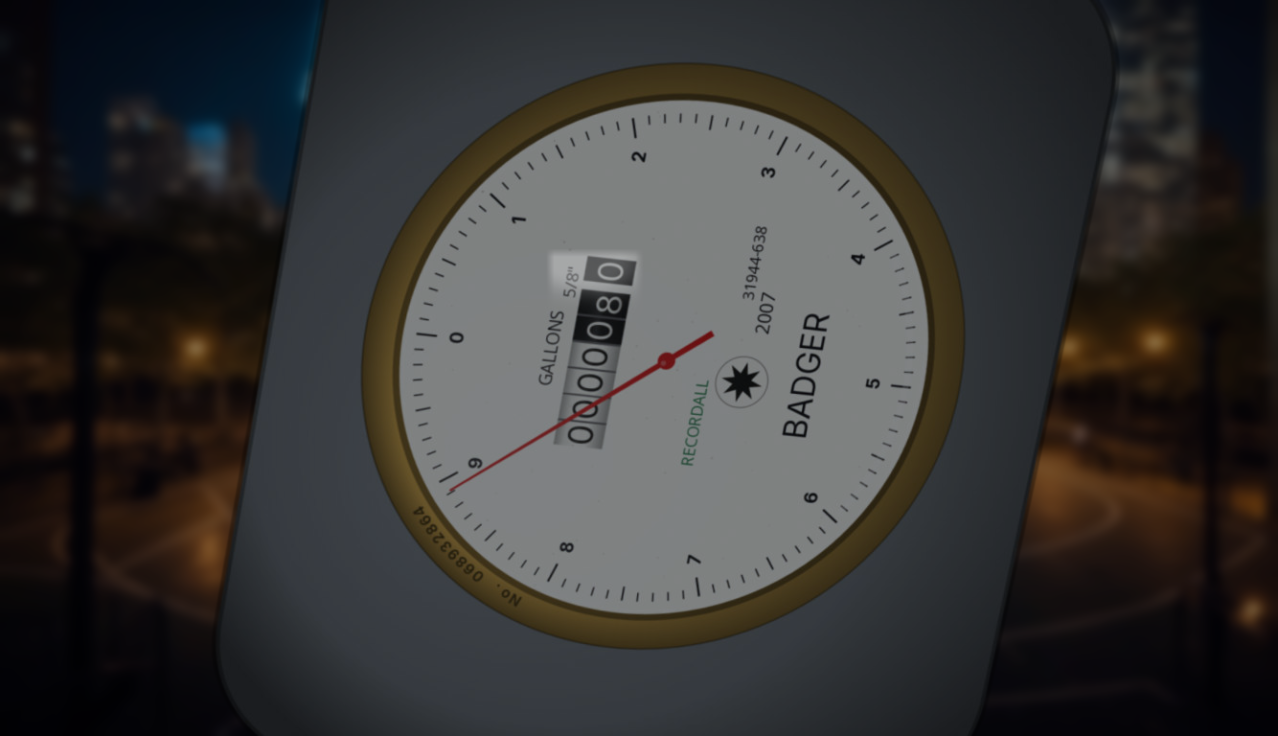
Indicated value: 78.9 gal
